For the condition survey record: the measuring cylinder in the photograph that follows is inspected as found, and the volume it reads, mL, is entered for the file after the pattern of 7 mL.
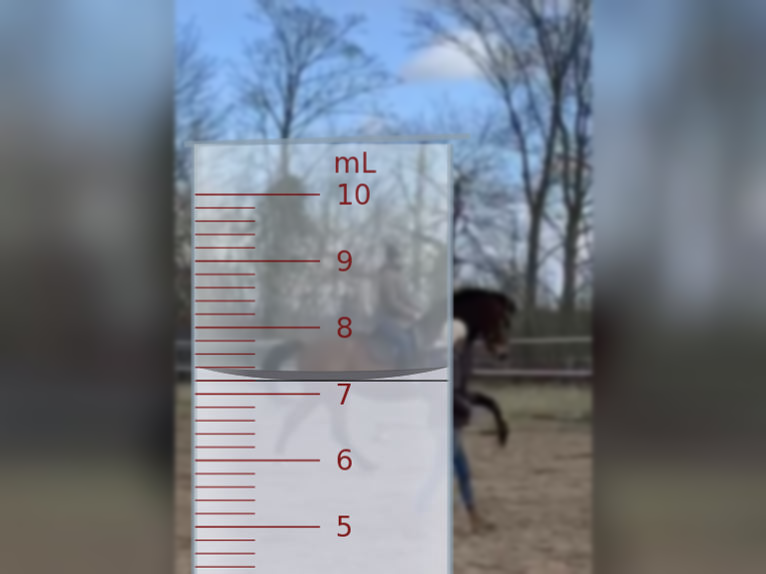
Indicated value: 7.2 mL
